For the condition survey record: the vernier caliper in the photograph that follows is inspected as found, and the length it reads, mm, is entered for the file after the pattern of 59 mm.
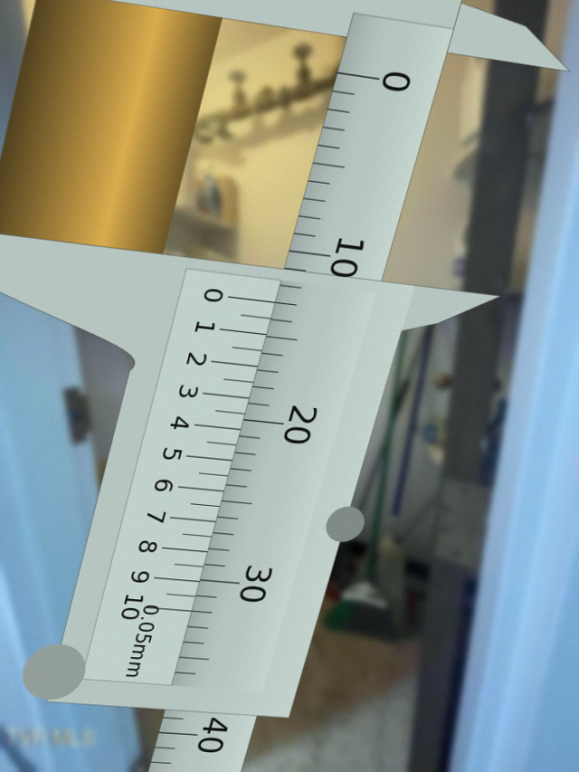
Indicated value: 13.0 mm
